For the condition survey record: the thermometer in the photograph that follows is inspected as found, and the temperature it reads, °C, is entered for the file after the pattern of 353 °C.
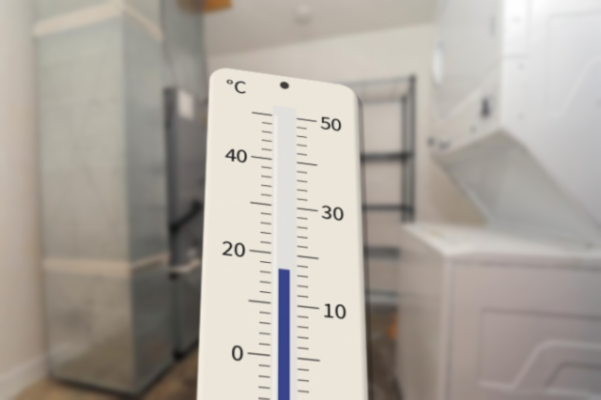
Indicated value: 17 °C
